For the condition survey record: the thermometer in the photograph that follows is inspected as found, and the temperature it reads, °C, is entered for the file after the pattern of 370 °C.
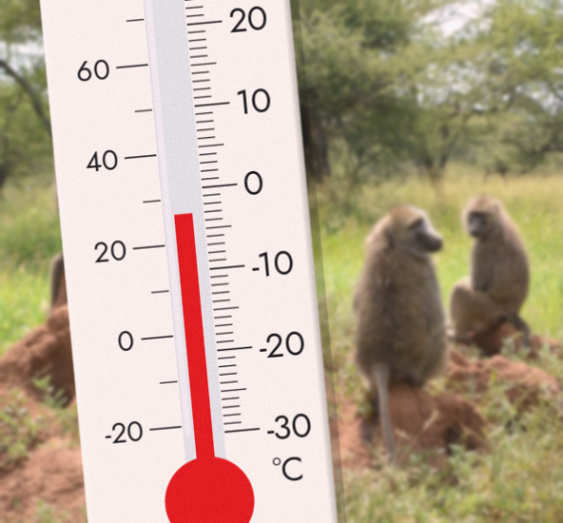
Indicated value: -3 °C
